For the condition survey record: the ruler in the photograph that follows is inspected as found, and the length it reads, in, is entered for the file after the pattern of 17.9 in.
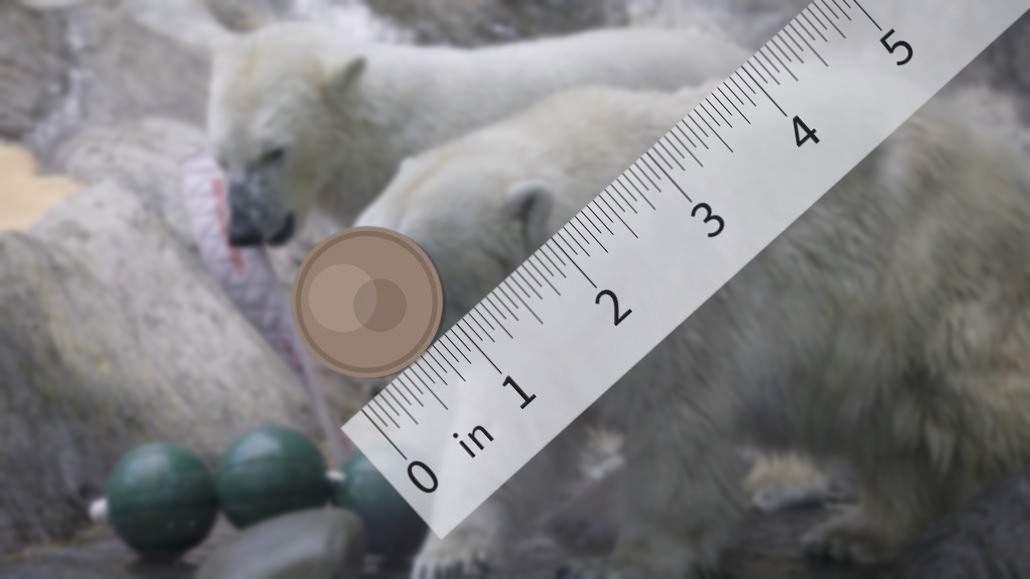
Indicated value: 1.1875 in
